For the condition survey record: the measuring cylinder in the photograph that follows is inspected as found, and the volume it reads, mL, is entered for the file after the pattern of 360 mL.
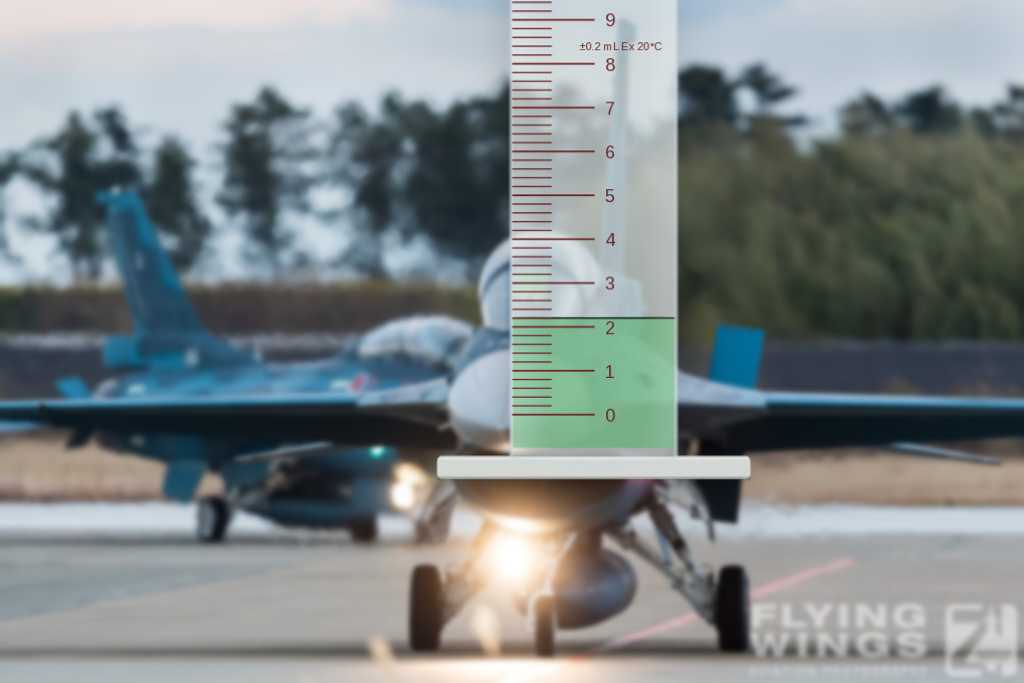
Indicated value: 2.2 mL
